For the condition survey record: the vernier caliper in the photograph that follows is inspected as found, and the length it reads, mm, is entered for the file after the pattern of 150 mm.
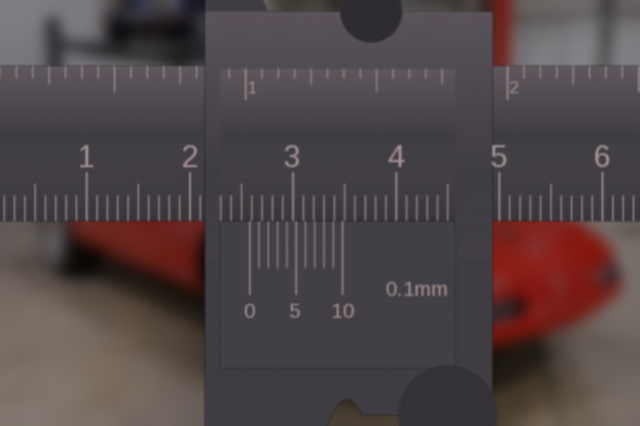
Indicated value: 25.8 mm
